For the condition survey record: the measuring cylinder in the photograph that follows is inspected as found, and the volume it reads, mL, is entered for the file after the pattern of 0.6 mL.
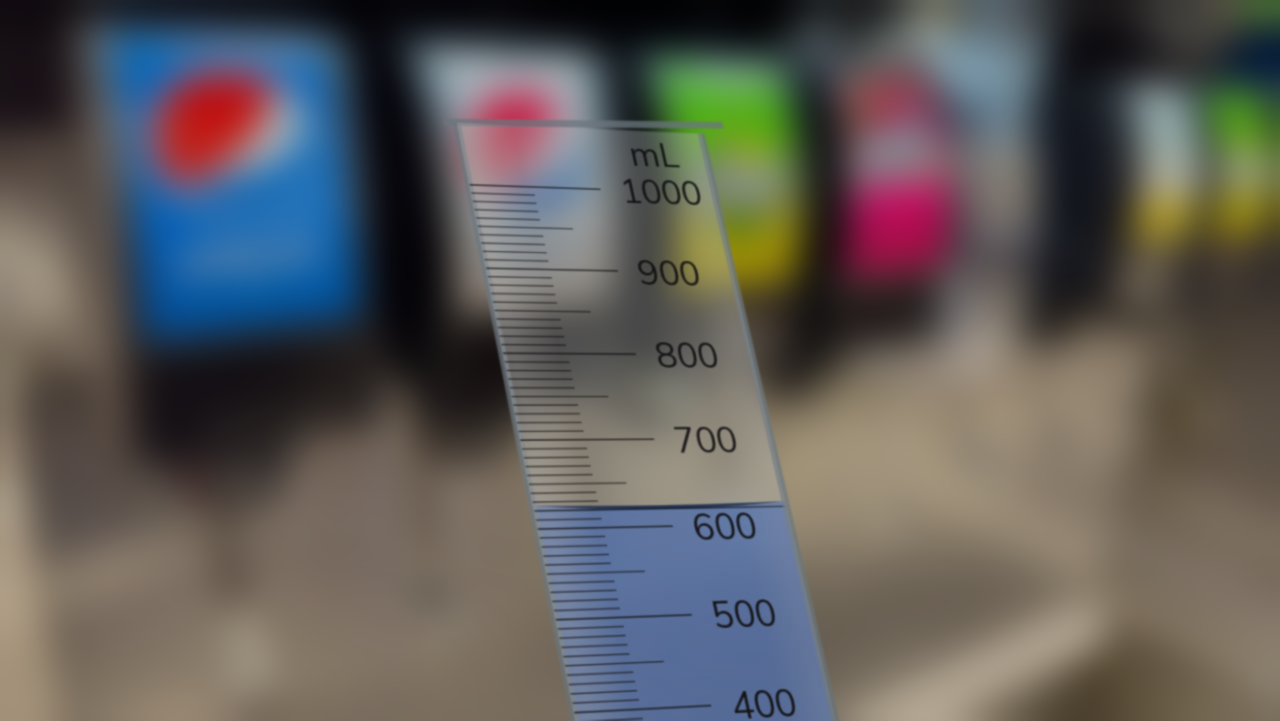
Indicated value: 620 mL
